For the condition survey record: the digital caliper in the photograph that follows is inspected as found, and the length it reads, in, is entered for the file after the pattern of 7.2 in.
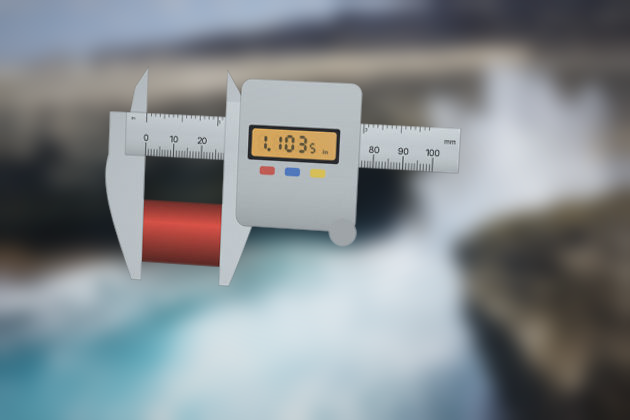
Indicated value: 1.1035 in
